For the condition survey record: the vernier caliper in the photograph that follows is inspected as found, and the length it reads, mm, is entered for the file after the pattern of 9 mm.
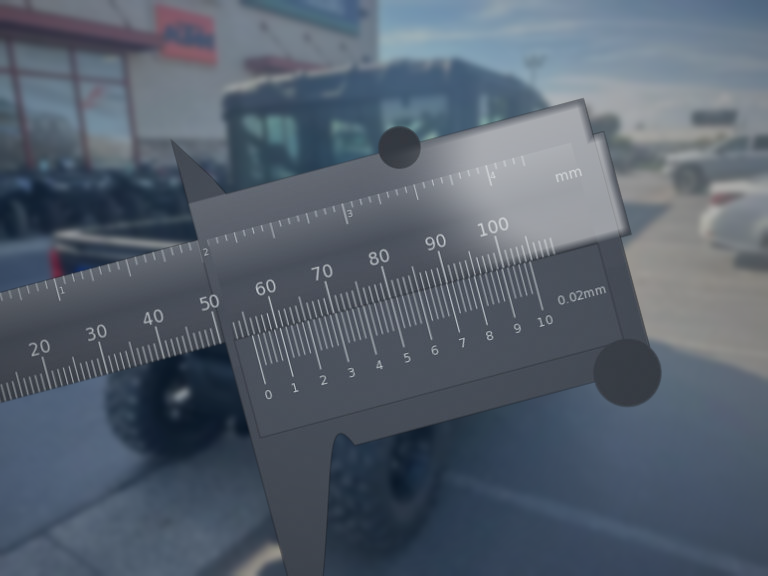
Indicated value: 55.6 mm
